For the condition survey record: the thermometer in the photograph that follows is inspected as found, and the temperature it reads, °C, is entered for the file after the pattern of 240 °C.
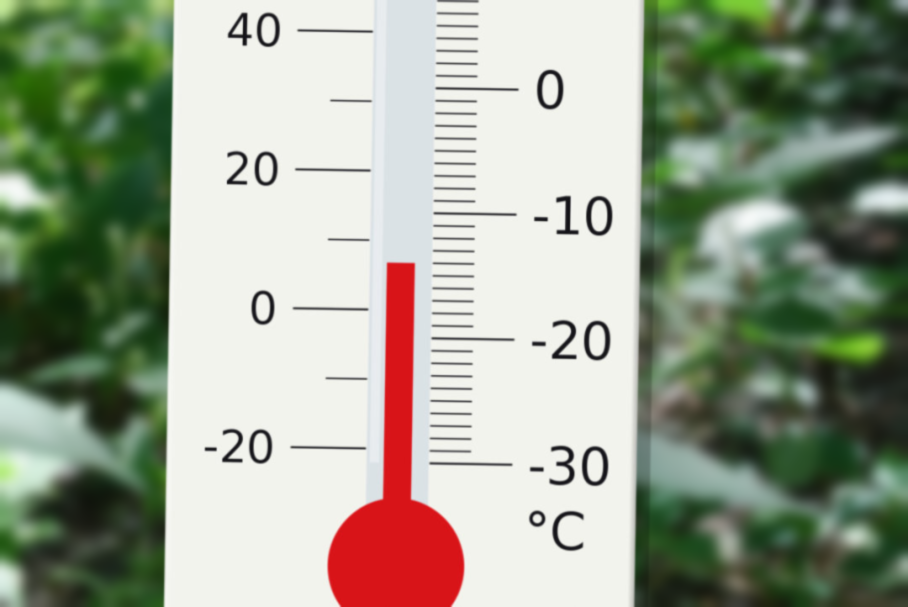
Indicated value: -14 °C
